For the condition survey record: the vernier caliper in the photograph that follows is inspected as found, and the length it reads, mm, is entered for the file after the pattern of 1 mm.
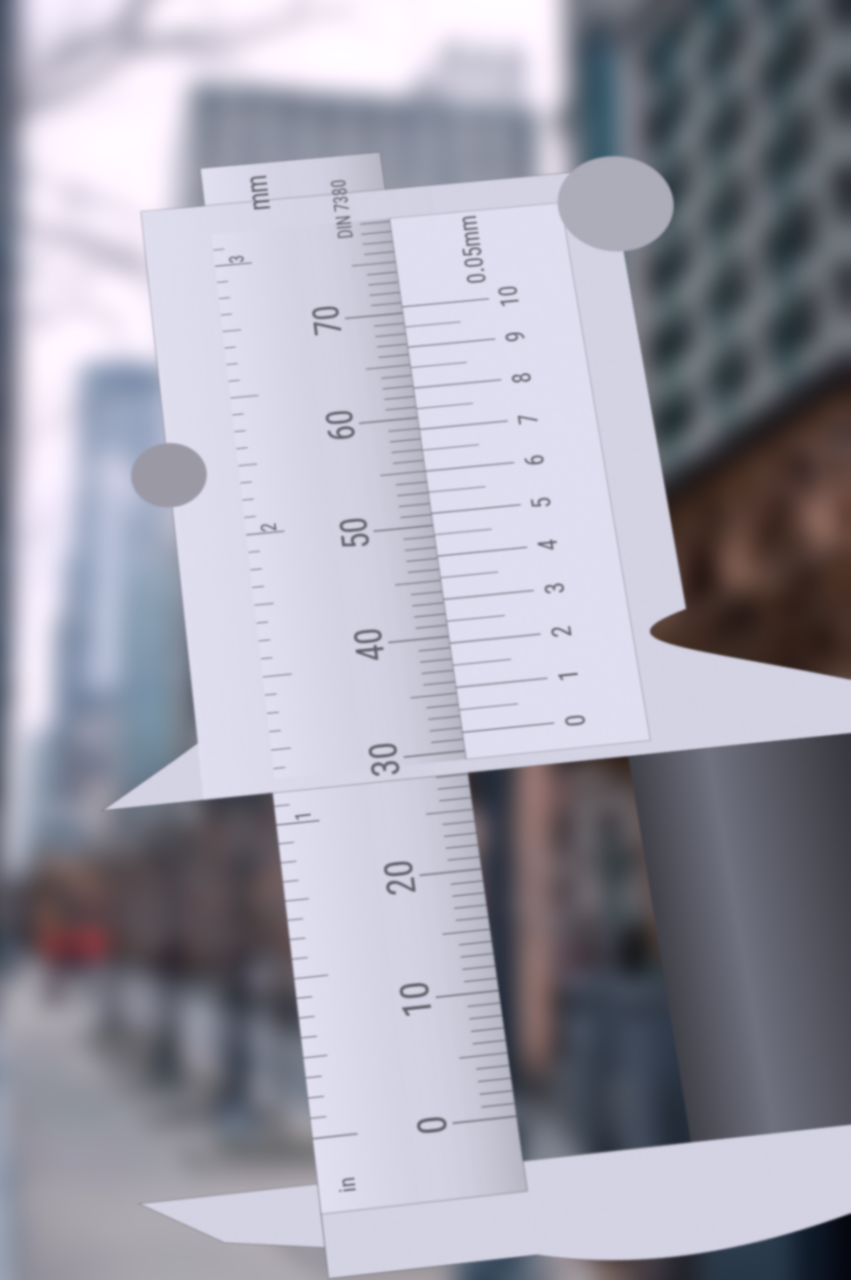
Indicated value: 31.6 mm
